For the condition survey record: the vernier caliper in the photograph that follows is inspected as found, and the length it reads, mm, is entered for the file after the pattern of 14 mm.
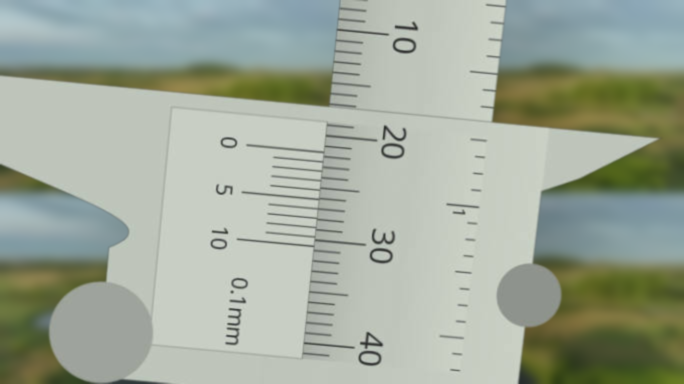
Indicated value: 21.6 mm
